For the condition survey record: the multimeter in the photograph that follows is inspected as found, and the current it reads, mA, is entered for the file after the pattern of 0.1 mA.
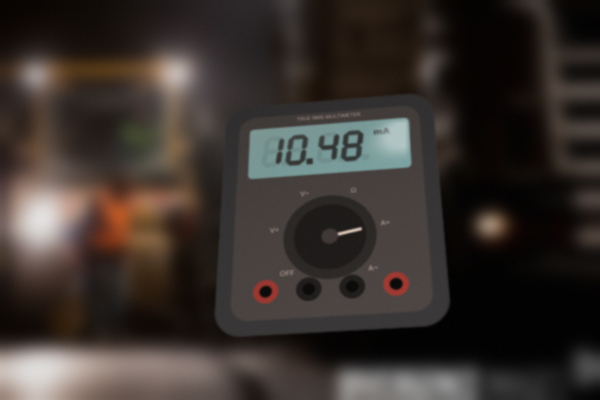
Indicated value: 10.48 mA
